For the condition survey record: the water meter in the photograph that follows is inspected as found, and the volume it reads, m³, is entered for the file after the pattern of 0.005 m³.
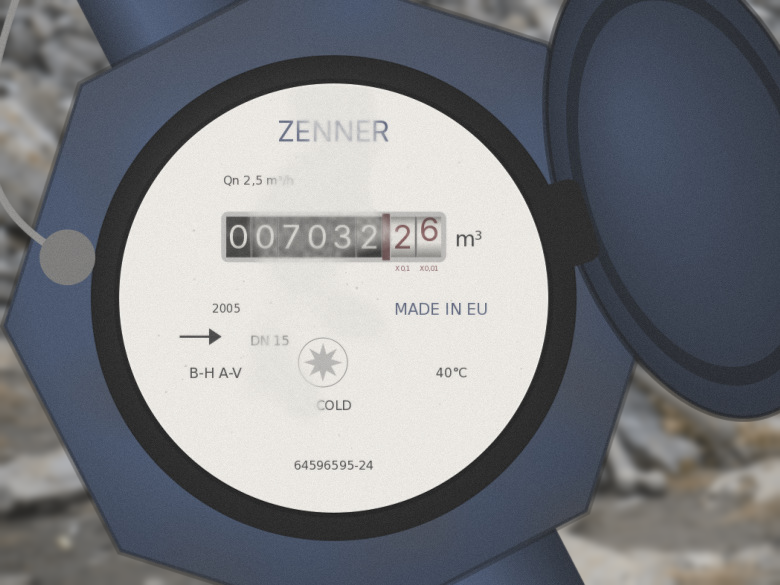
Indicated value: 7032.26 m³
